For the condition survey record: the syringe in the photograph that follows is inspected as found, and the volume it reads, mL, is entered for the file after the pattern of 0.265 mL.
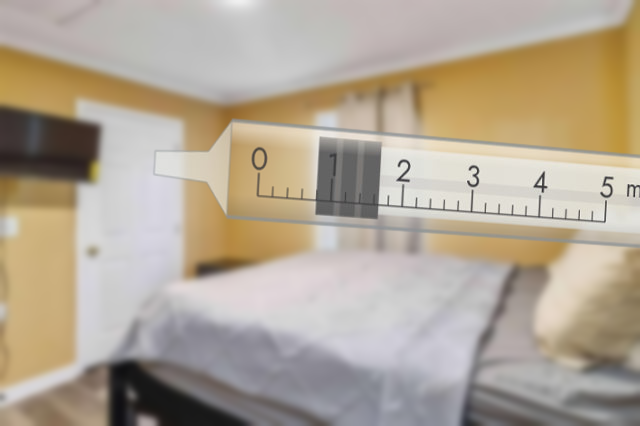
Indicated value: 0.8 mL
